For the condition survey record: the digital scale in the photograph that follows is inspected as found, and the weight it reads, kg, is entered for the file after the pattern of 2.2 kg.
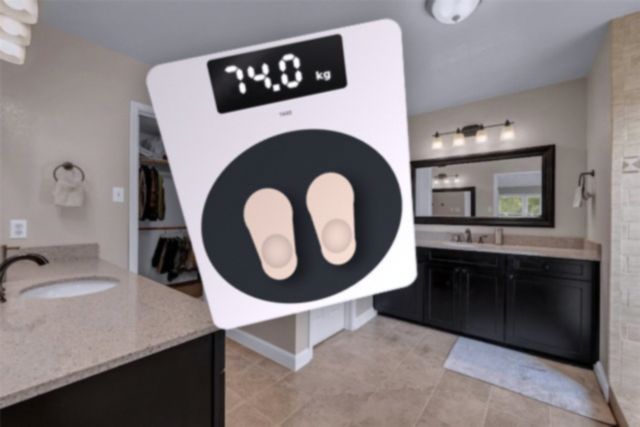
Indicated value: 74.0 kg
